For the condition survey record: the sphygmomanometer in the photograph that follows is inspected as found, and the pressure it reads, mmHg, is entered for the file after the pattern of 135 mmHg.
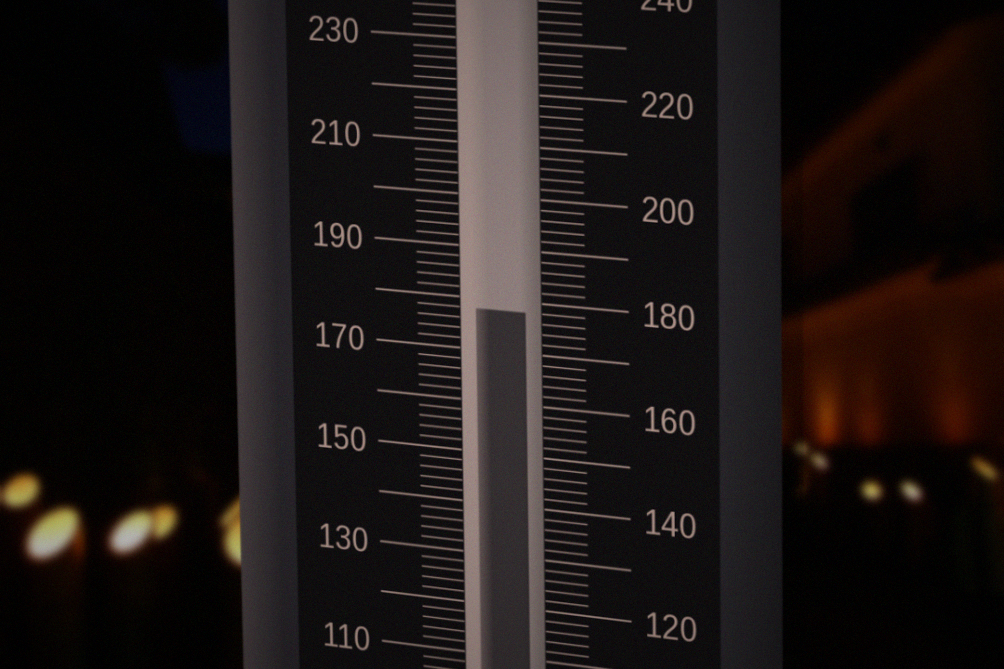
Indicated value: 178 mmHg
